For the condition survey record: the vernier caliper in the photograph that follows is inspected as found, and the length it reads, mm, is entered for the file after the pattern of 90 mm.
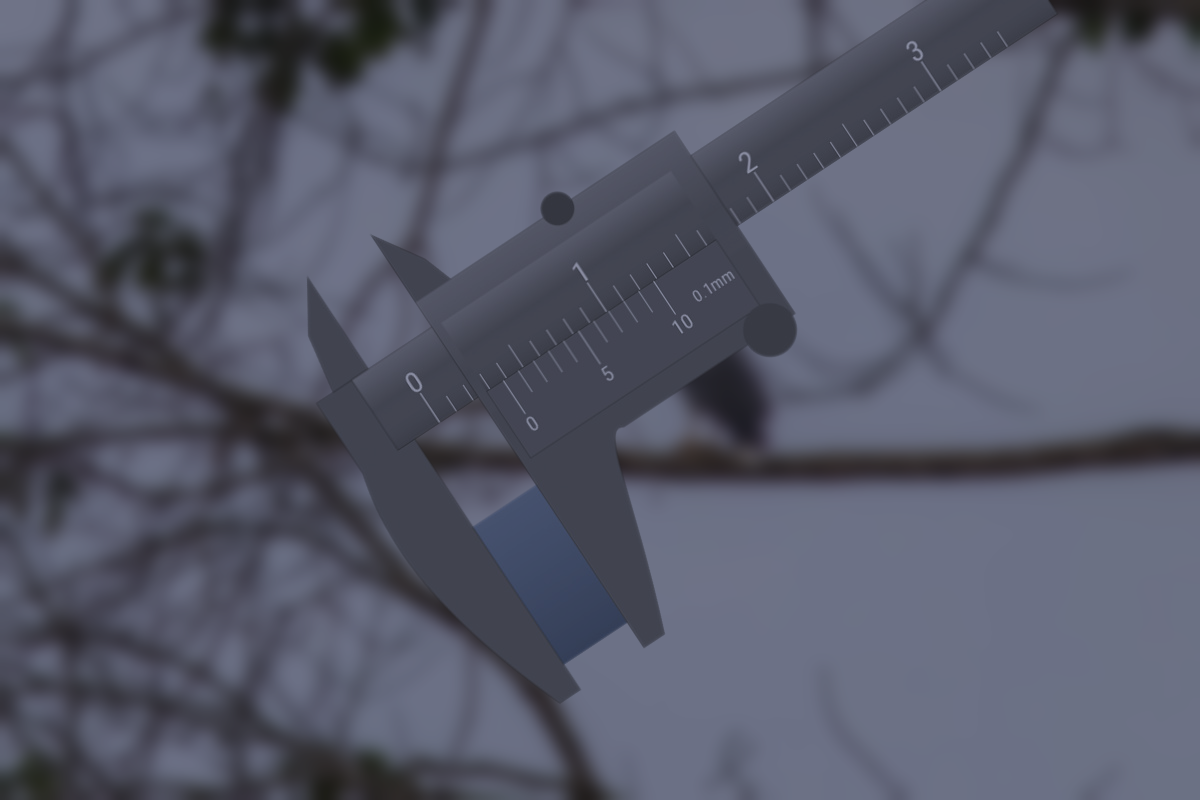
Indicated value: 3.8 mm
